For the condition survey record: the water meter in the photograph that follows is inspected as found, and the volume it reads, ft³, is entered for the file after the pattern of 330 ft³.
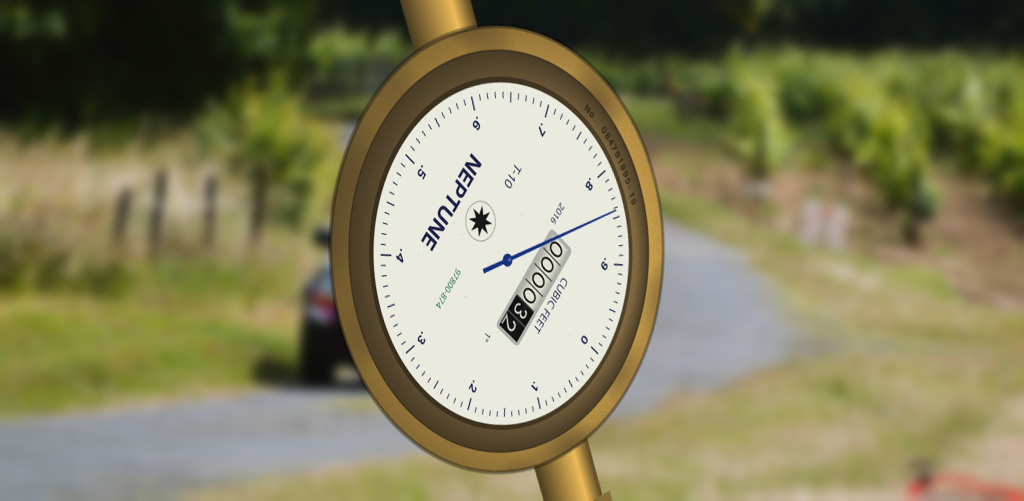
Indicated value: 31.84 ft³
